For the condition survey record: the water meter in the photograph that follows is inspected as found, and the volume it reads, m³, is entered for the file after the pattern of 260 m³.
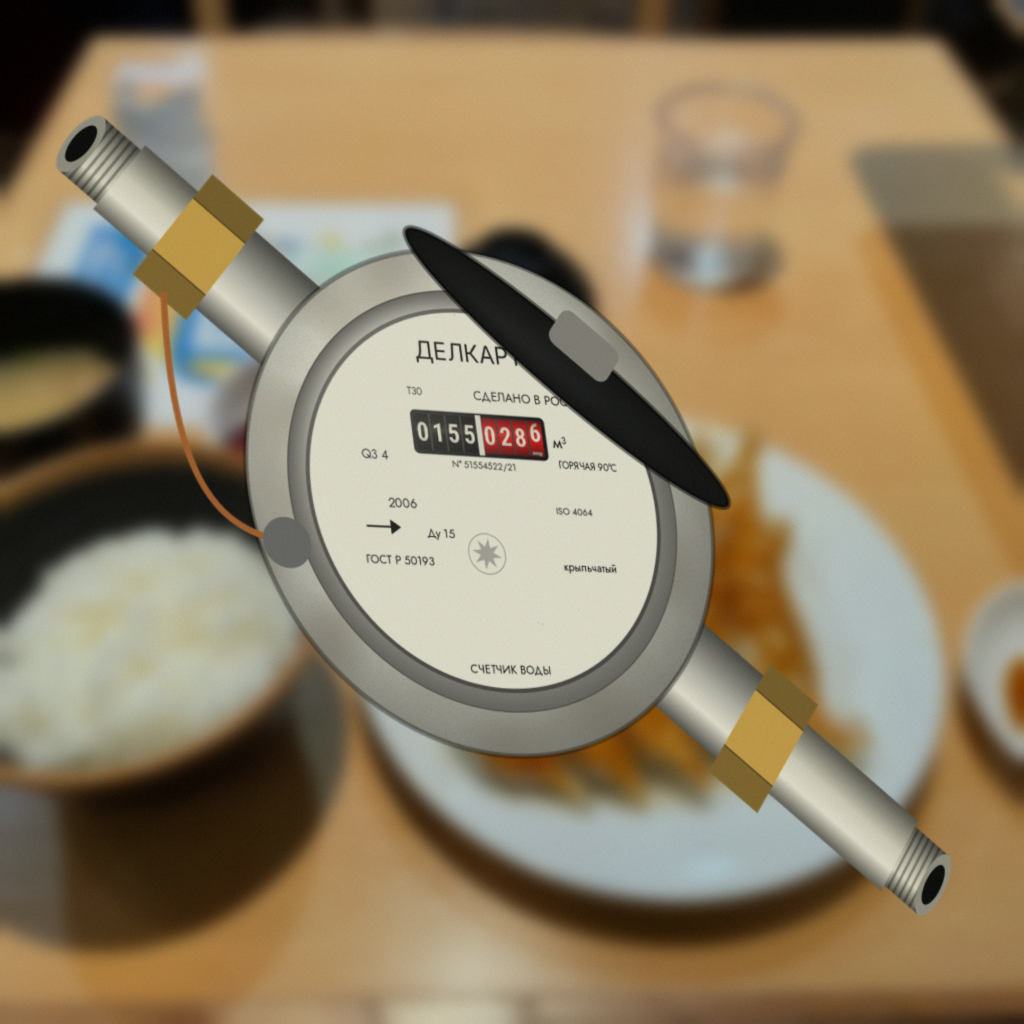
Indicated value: 155.0286 m³
